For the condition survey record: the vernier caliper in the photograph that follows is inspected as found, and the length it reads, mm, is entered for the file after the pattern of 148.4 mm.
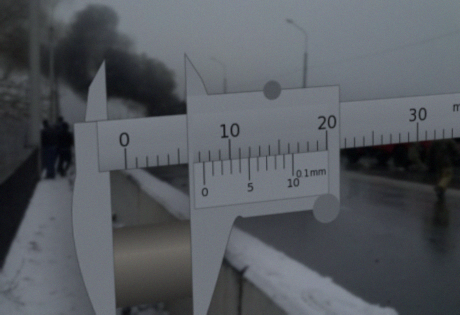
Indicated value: 7.4 mm
